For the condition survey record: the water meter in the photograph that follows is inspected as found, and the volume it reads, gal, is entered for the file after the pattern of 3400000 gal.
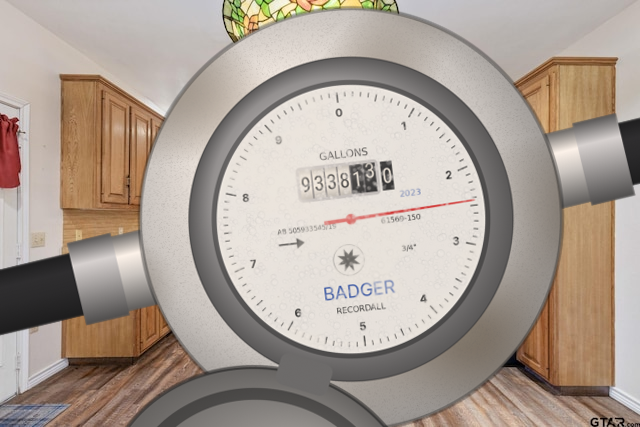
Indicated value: 9338132.4 gal
